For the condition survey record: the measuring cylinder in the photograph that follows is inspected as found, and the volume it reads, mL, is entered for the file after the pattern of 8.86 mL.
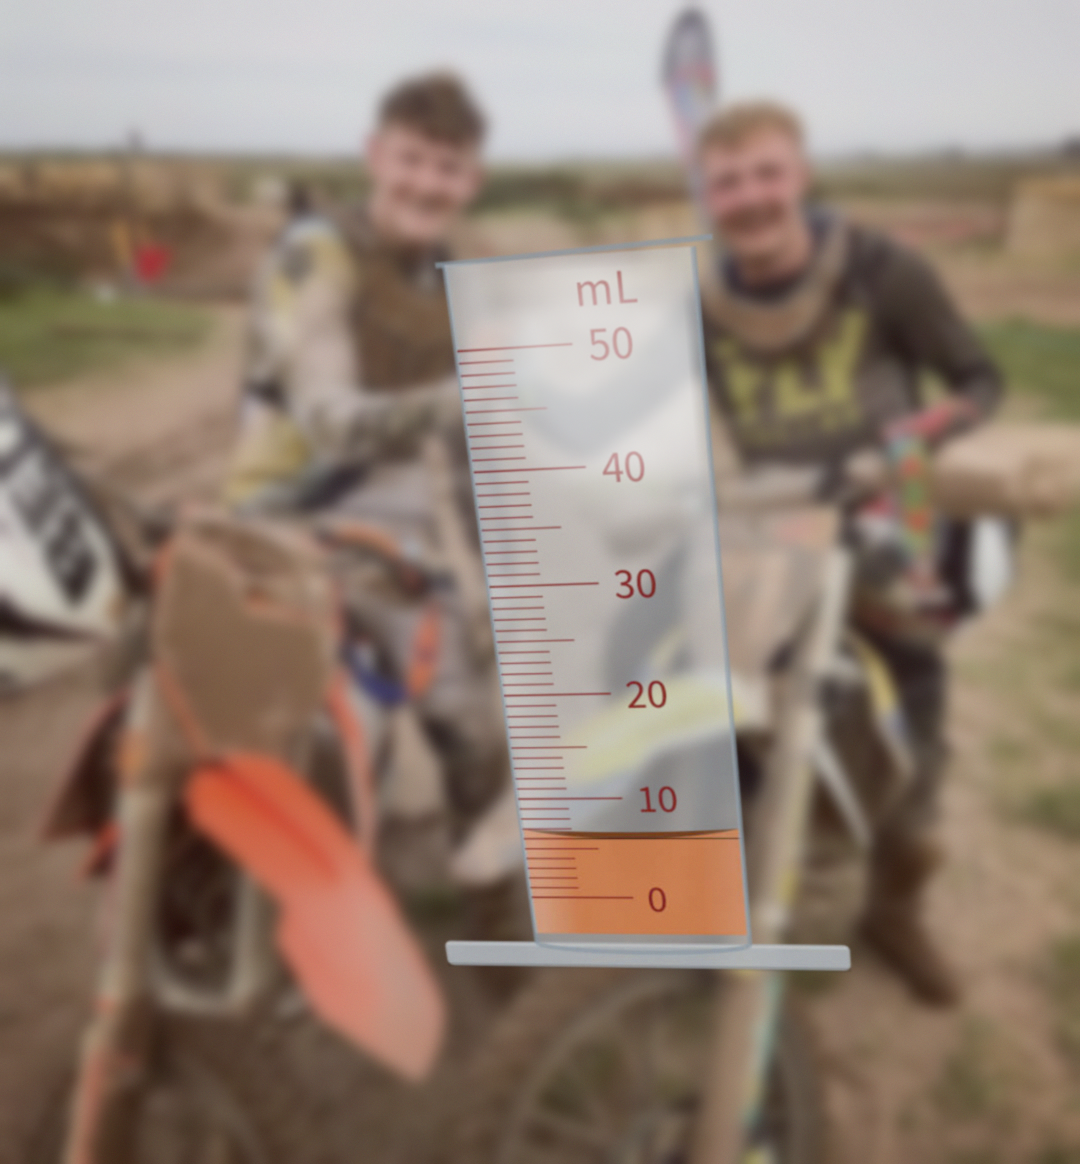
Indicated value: 6 mL
